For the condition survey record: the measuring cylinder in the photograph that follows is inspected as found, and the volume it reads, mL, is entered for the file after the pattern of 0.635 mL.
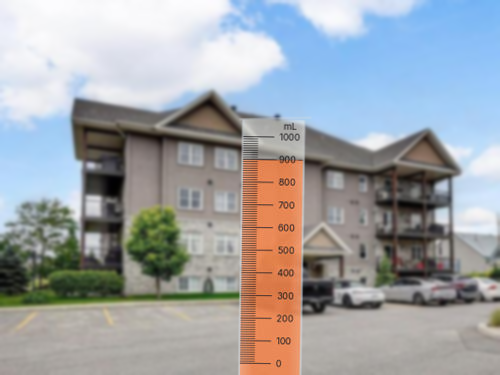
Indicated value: 900 mL
